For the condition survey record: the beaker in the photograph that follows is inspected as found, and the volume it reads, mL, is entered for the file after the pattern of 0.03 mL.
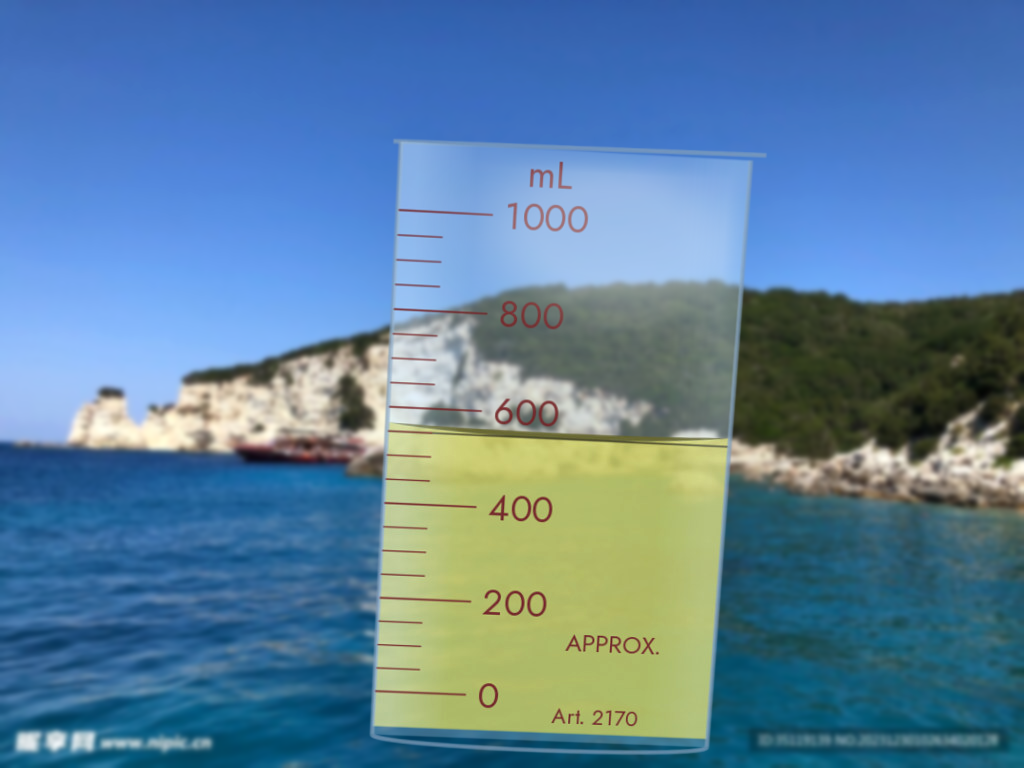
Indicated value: 550 mL
